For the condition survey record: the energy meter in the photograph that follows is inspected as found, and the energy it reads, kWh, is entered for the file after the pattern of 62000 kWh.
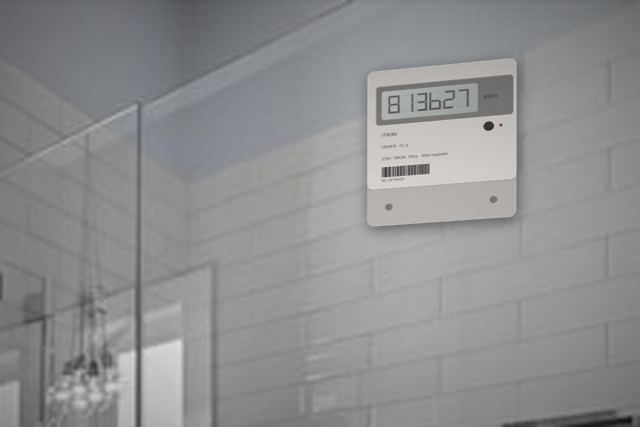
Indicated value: 813627 kWh
